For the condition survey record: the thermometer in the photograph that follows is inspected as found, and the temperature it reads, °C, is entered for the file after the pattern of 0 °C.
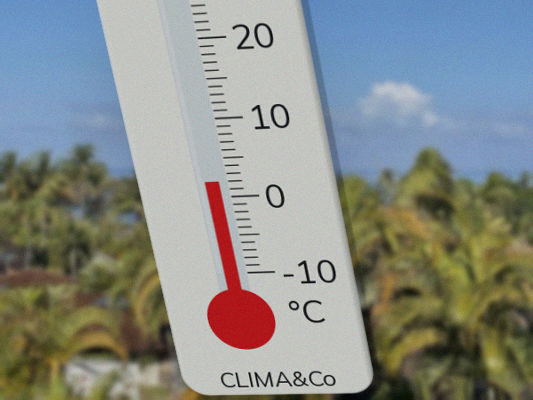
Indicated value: 2 °C
